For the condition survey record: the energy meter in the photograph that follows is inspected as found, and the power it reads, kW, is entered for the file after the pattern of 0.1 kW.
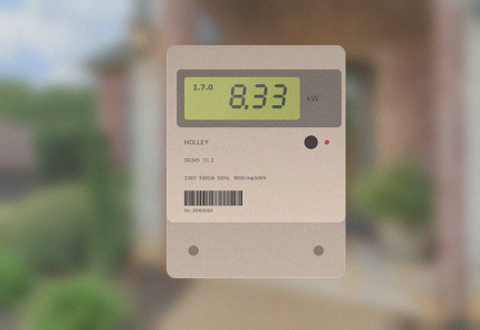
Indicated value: 8.33 kW
